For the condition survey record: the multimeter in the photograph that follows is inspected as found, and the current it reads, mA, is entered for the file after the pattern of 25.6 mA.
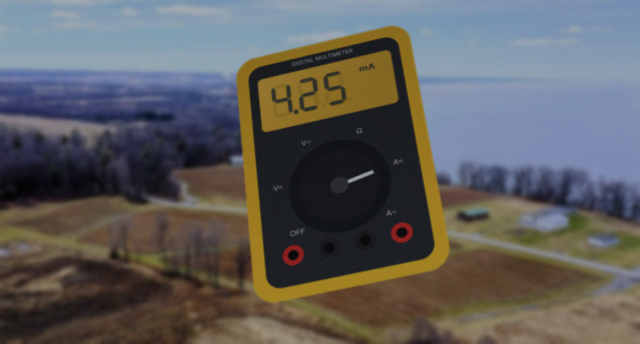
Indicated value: 4.25 mA
